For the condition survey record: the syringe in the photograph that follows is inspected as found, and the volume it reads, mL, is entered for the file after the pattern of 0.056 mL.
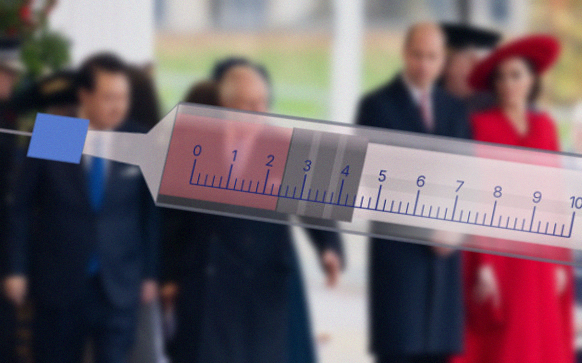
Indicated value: 2.4 mL
